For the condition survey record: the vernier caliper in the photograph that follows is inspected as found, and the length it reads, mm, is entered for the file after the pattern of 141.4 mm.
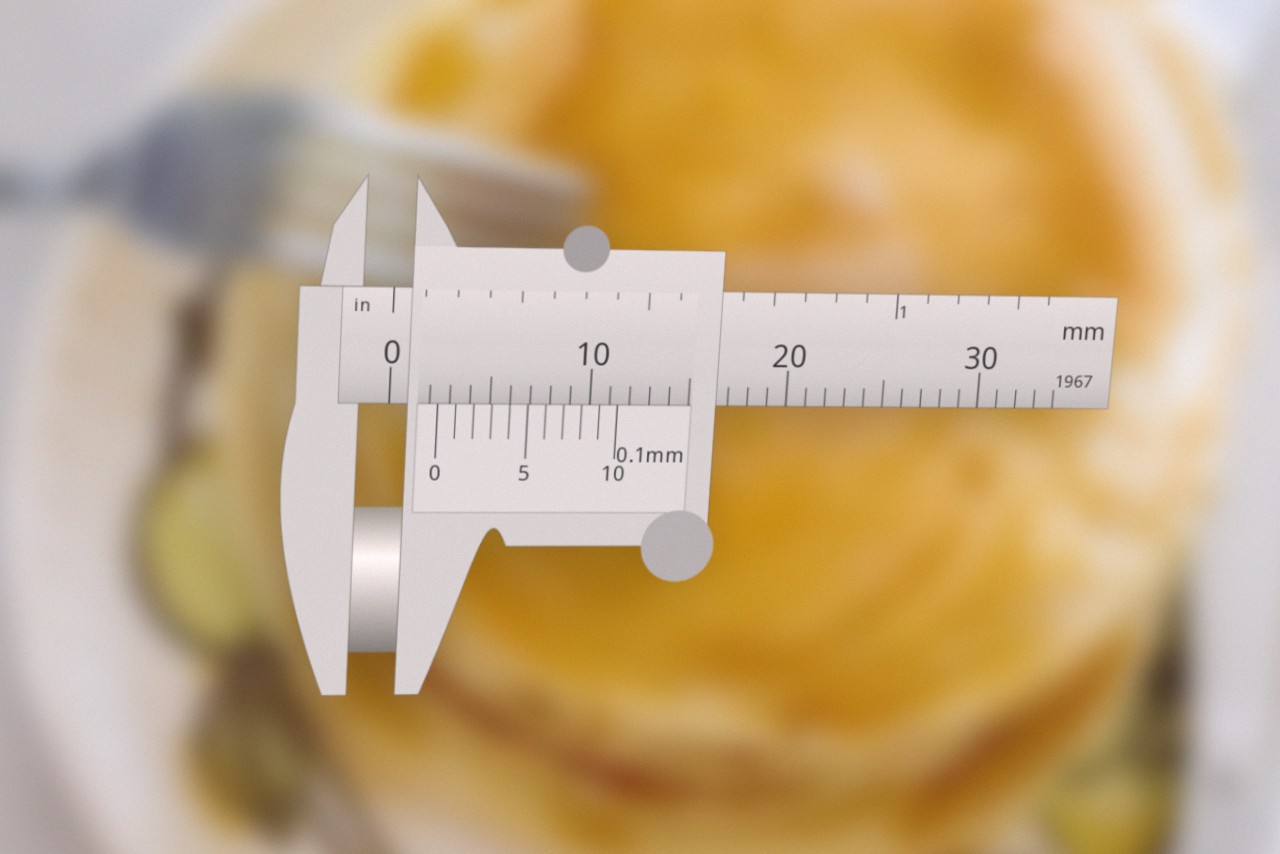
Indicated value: 2.4 mm
